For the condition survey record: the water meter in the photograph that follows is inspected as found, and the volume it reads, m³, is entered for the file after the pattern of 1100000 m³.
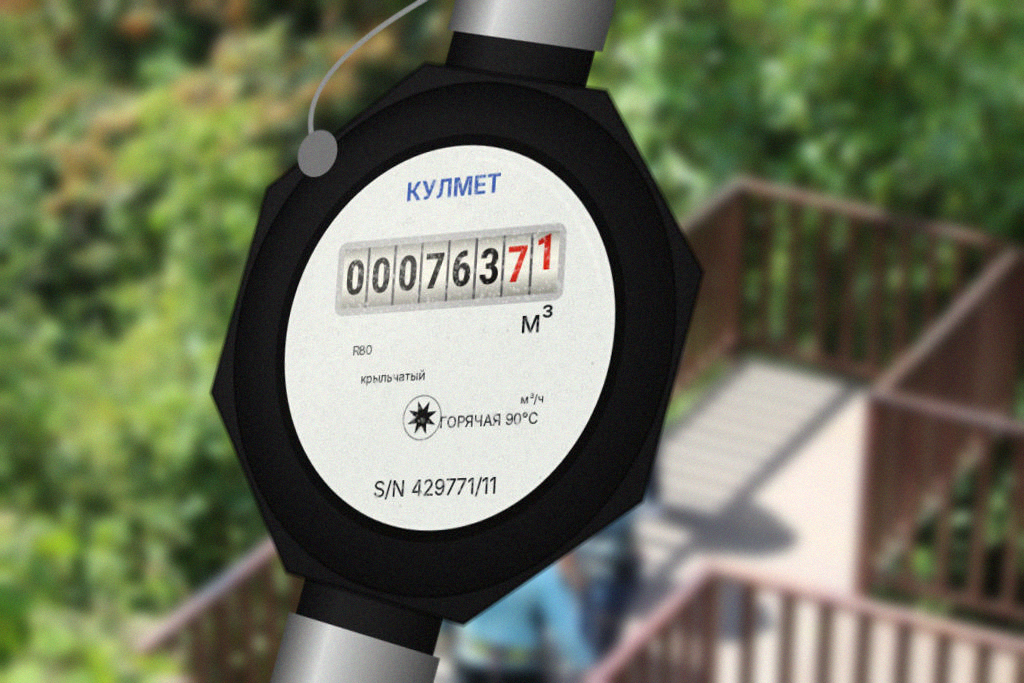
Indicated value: 763.71 m³
